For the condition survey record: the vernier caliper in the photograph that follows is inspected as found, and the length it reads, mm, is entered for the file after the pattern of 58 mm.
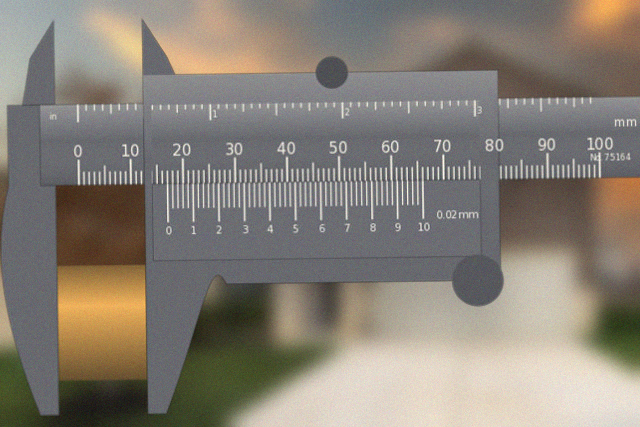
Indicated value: 17.0 mm
